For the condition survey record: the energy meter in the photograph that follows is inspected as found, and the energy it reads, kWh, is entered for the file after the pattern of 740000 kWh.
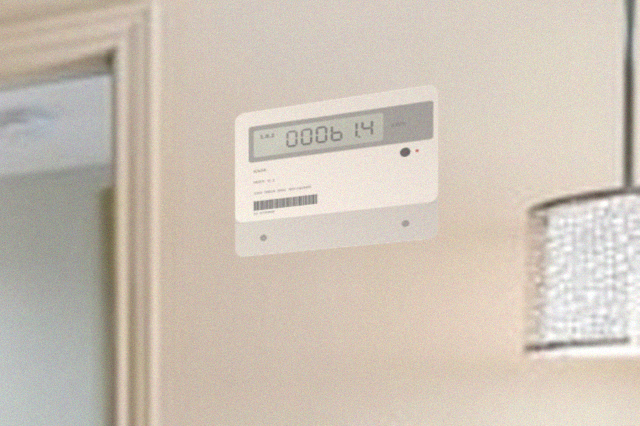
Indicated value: 61.4 kWh
